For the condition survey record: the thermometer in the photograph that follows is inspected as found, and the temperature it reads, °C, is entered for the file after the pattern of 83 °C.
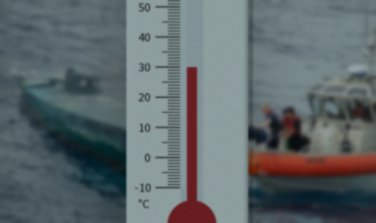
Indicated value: 30 °C
